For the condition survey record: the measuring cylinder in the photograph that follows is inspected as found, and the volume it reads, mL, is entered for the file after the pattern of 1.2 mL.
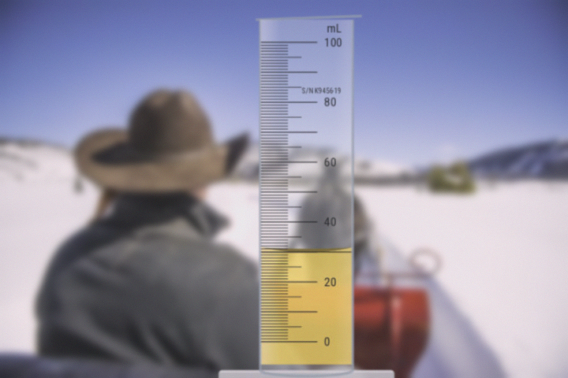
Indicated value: 30 mL
